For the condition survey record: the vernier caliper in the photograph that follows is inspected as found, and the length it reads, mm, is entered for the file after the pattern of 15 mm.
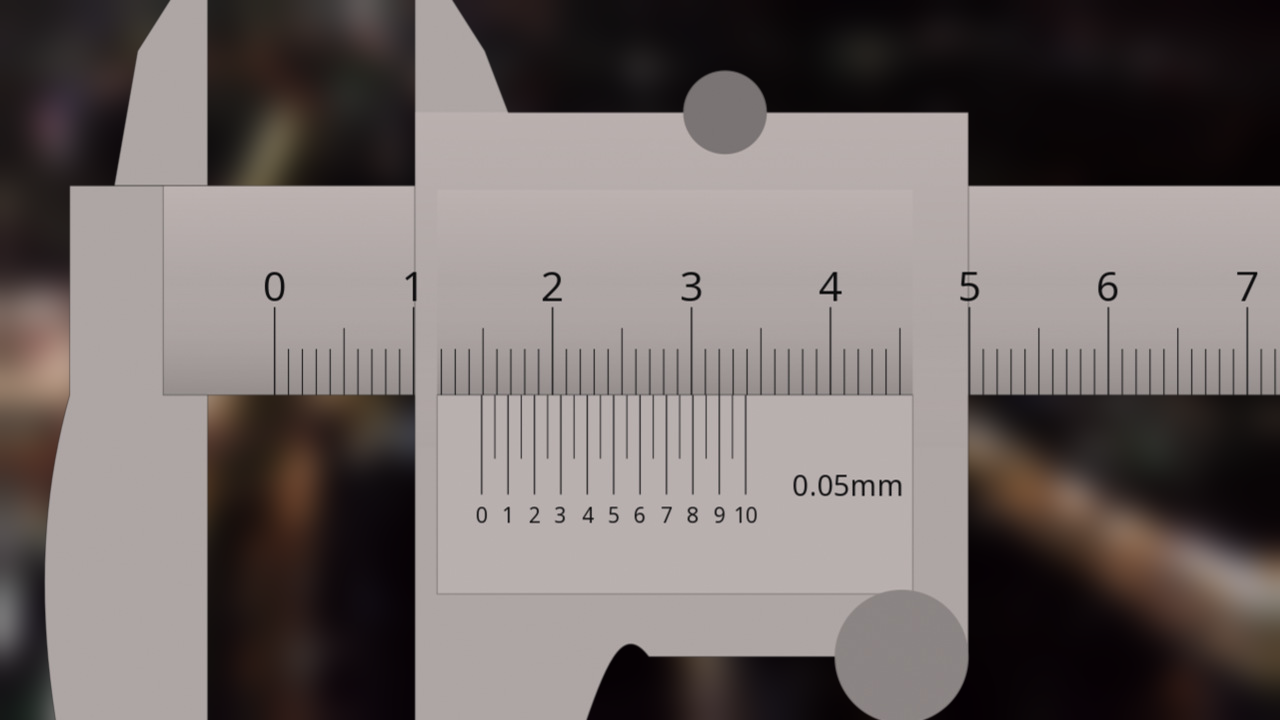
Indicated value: 14.9 mm
